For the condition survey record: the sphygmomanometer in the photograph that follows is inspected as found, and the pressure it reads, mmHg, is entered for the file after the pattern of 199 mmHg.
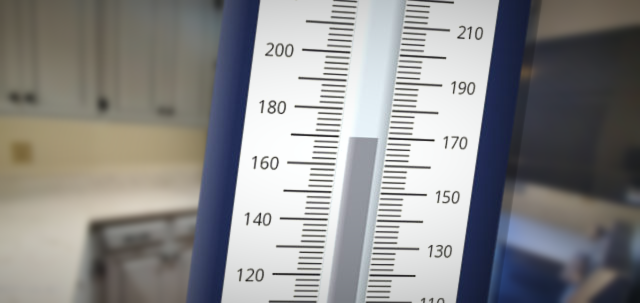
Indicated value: 170 mmHg
